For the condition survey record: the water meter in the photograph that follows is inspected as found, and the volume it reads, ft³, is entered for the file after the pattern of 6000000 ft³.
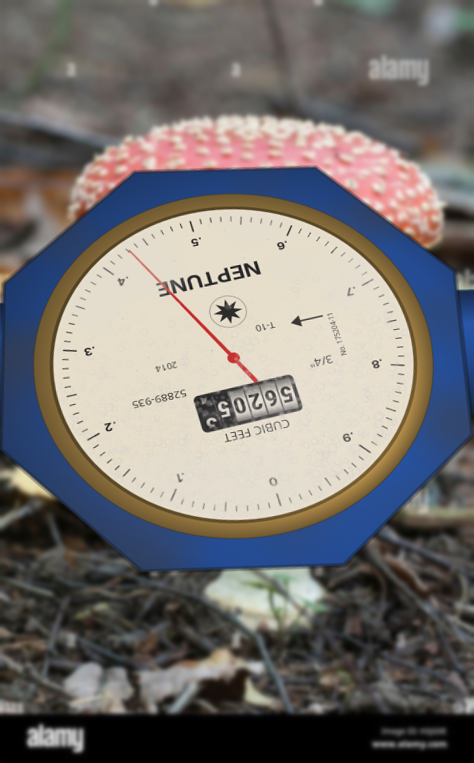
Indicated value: 562053.43 ft³
